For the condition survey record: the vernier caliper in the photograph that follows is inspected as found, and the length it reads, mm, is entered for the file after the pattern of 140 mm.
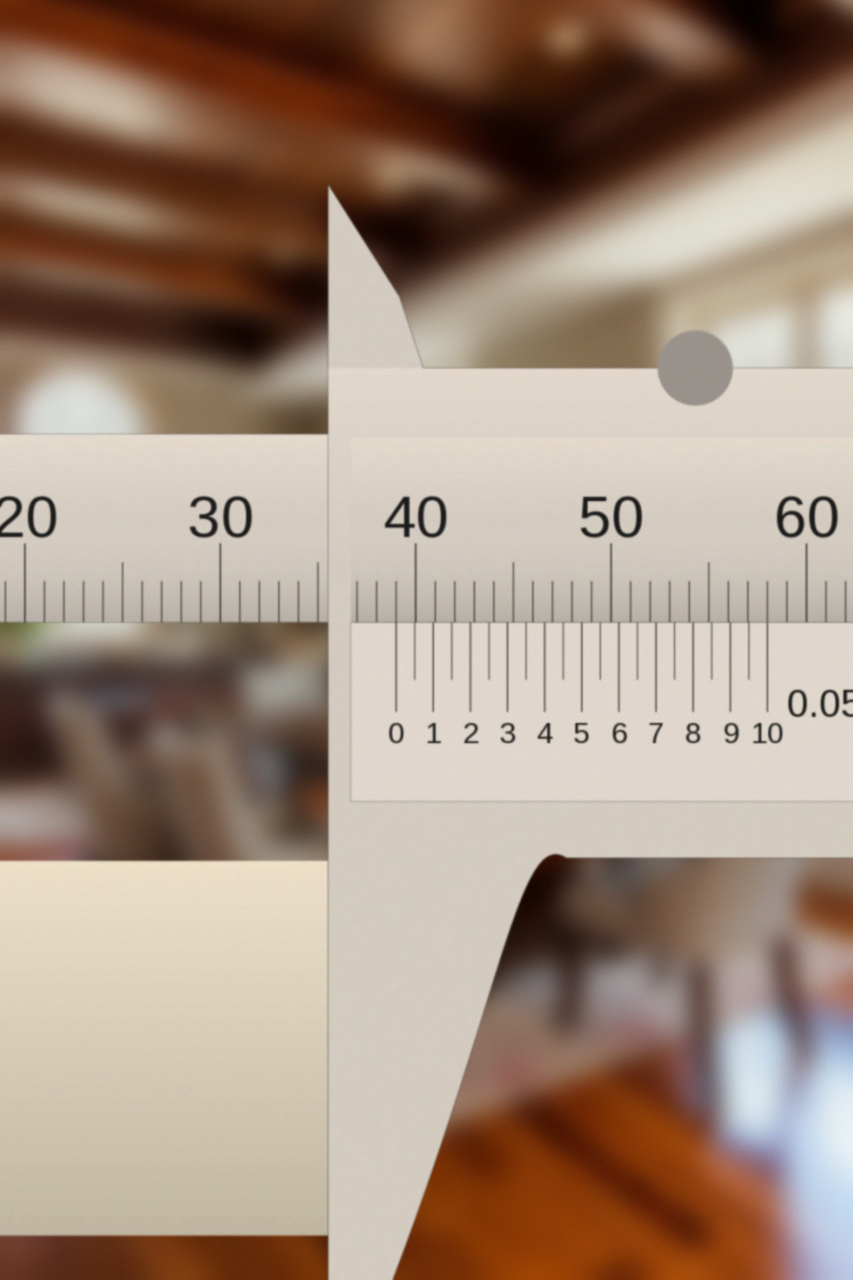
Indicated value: 39.0 mm
